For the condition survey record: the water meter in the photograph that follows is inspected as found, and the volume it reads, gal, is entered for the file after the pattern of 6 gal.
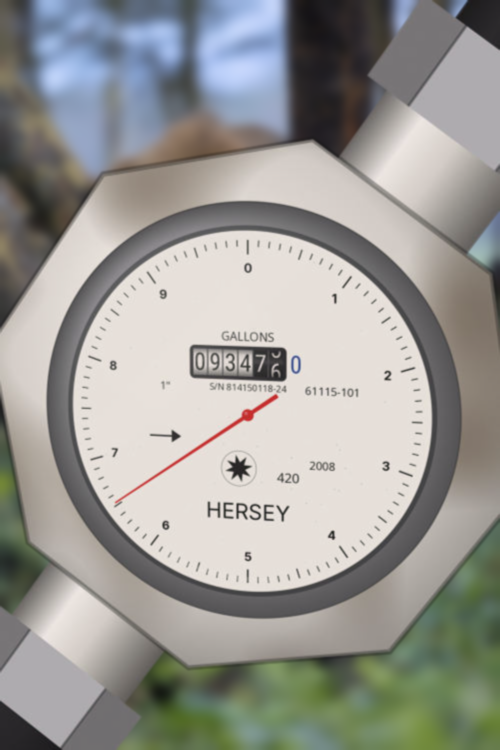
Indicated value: 934756.5 gal
